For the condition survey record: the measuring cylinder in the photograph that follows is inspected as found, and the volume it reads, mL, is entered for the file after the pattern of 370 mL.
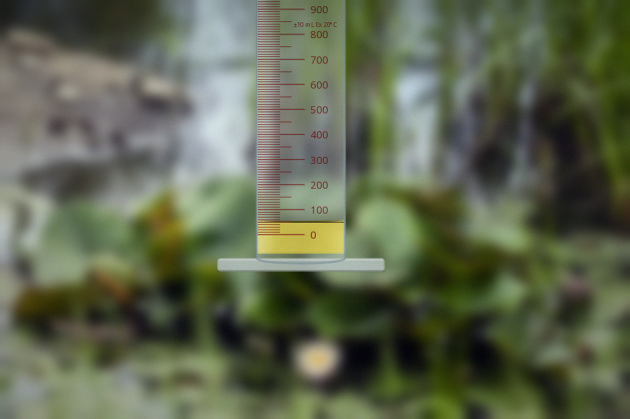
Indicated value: 50 mL
